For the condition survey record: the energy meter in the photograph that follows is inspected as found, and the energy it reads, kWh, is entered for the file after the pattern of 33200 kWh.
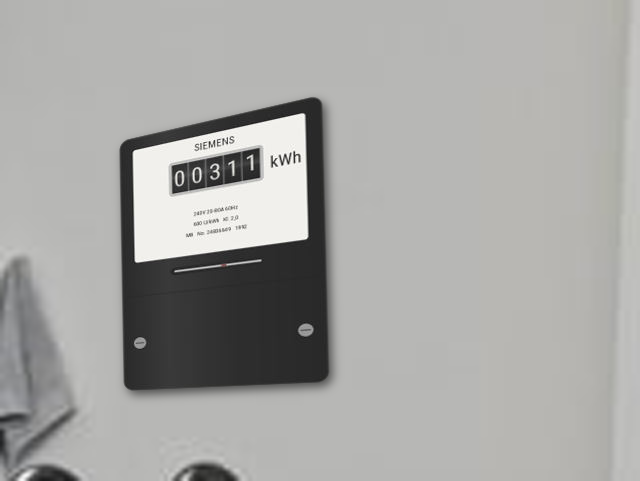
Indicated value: 311 kWh
